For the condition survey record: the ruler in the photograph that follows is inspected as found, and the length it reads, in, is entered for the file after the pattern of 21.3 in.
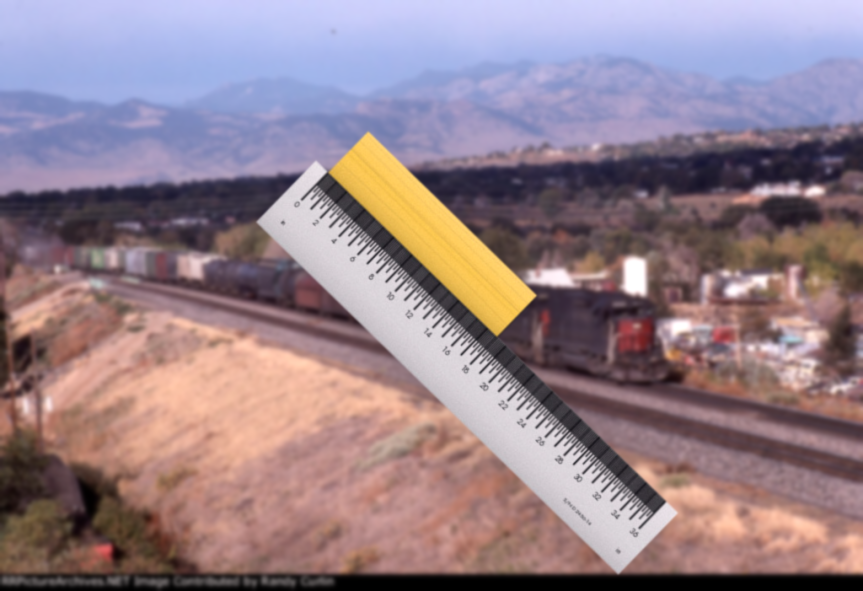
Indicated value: 18 in
